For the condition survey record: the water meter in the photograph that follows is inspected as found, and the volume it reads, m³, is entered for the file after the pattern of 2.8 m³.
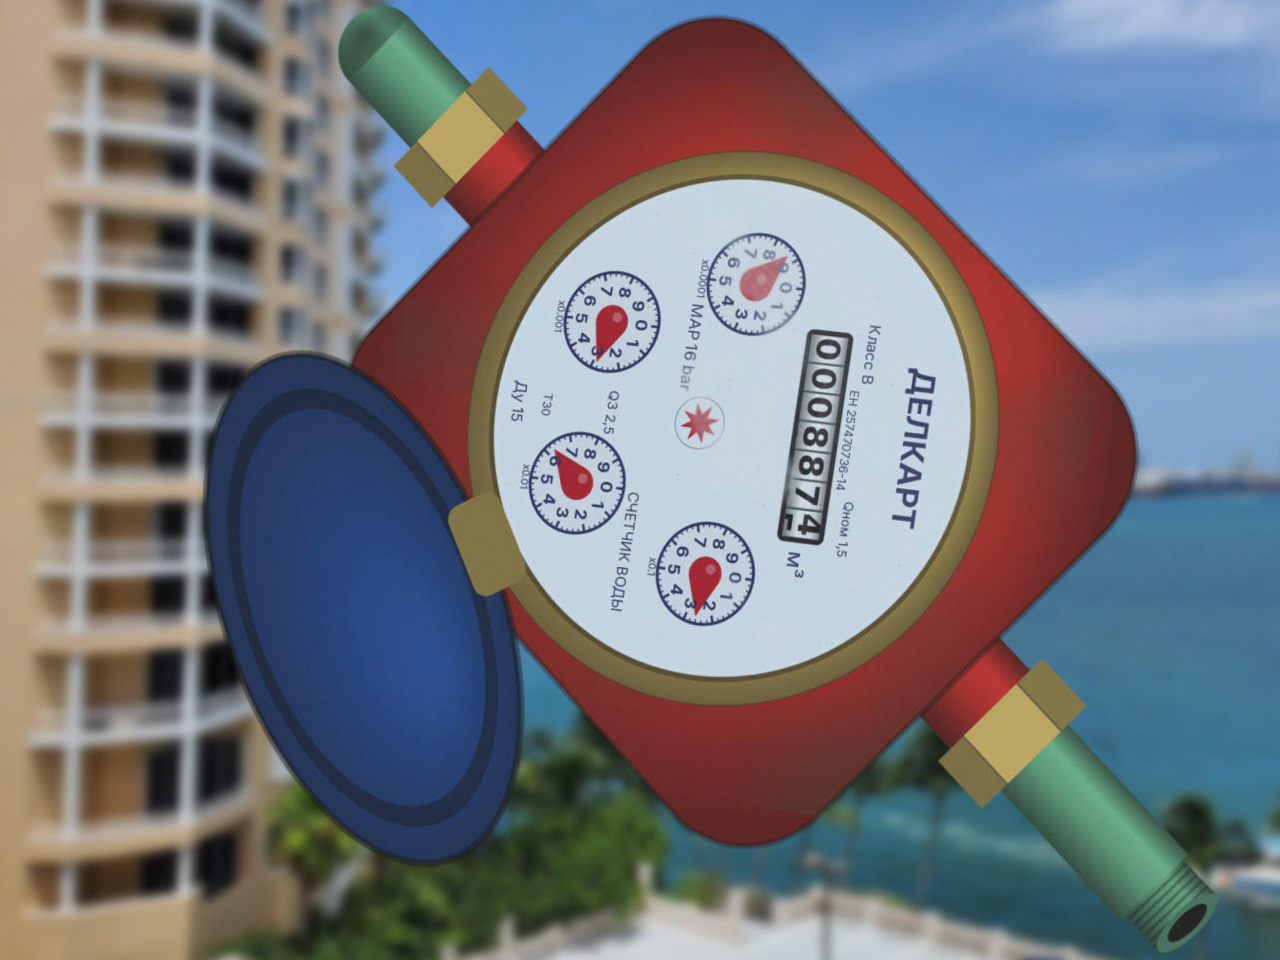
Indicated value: 8874.2628 m³
